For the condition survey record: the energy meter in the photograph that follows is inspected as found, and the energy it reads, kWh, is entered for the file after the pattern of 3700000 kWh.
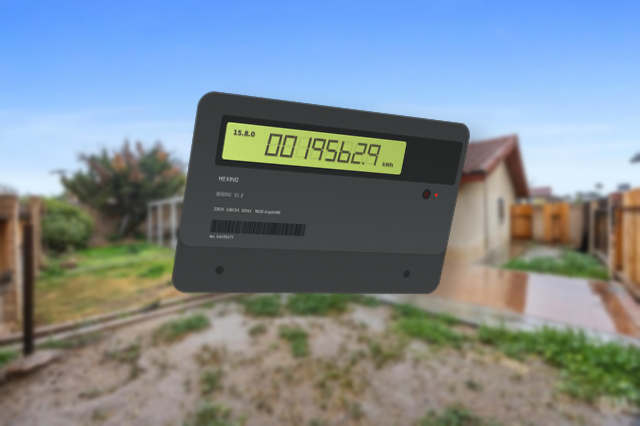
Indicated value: 19562.9 kWh
